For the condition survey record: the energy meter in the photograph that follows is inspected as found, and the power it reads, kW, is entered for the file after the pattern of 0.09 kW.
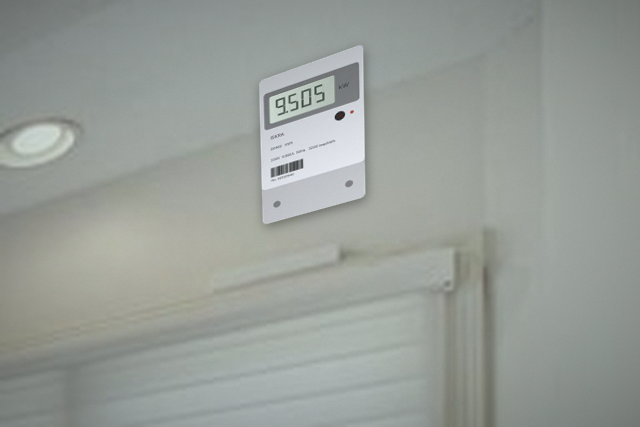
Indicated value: 9.505 kW
